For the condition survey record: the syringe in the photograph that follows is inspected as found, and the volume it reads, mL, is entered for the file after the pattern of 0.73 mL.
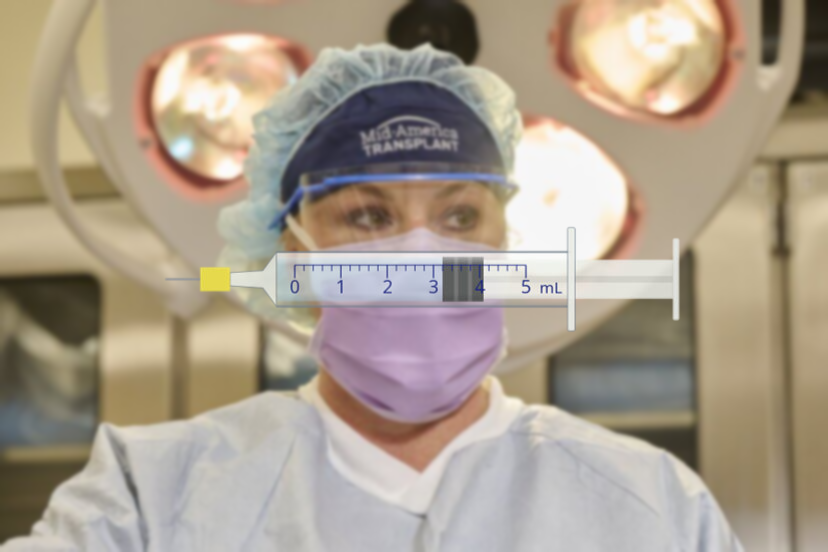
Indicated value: 3.2 mL
